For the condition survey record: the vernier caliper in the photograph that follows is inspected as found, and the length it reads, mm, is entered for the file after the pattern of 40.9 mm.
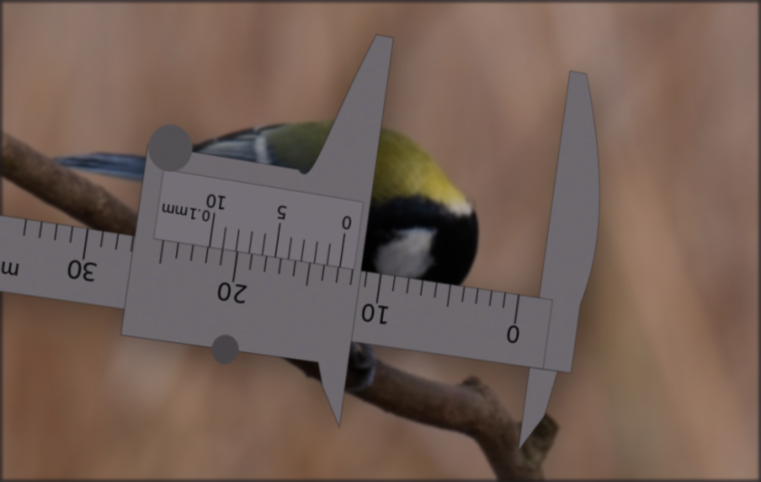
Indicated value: 12.9 mm
